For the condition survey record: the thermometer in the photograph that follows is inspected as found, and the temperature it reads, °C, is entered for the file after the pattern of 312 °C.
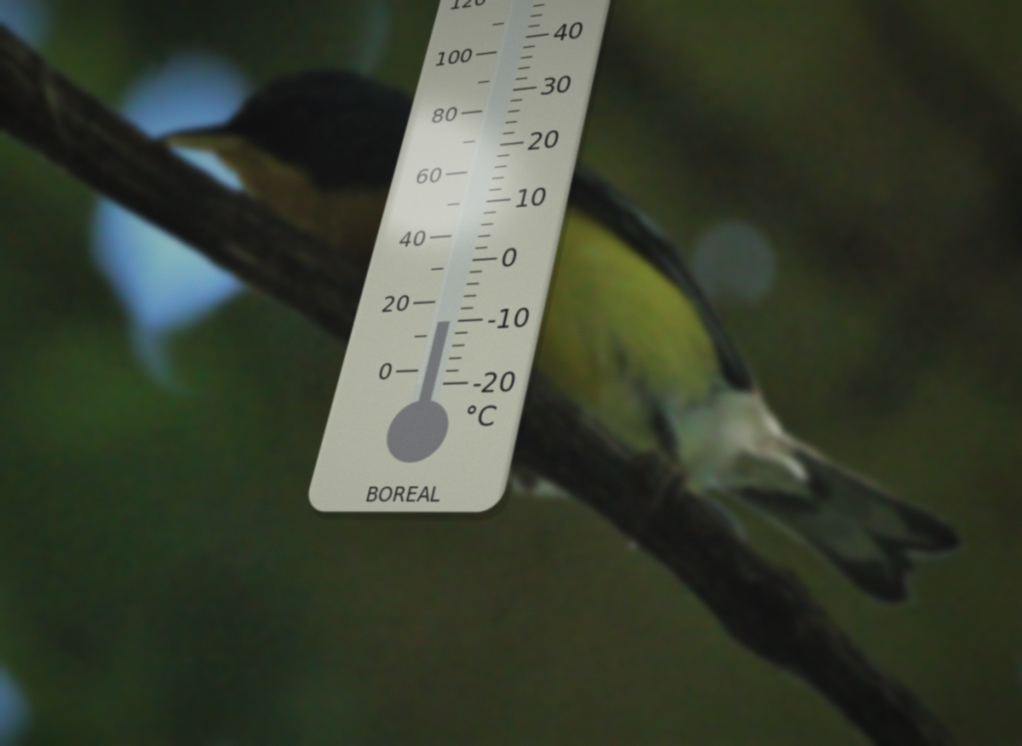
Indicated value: -10 °C
